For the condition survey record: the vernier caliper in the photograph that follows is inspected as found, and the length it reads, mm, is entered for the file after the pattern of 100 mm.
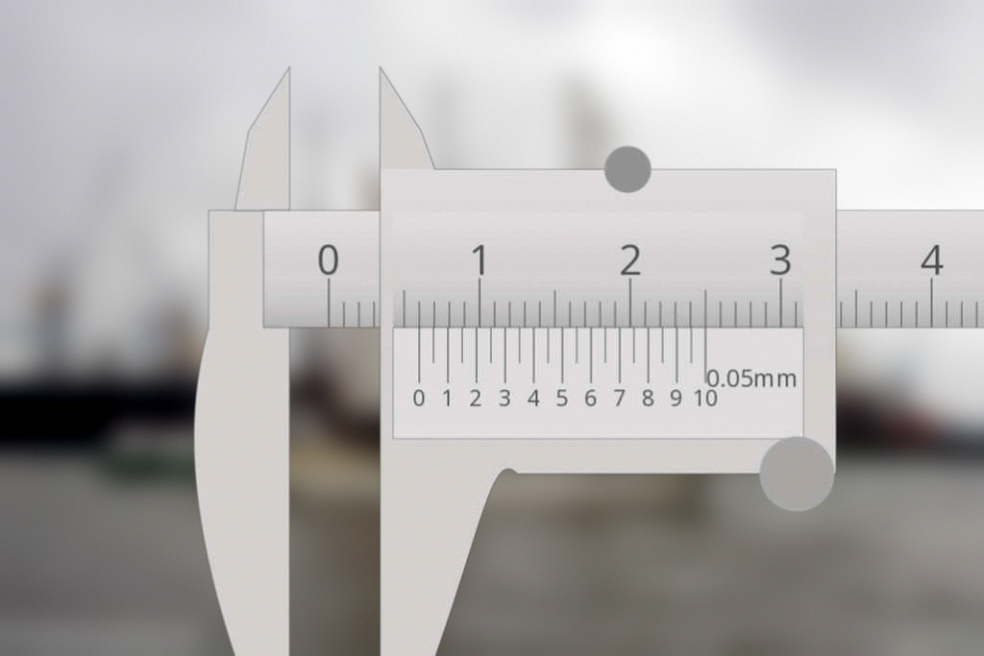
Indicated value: 6.0 mm
